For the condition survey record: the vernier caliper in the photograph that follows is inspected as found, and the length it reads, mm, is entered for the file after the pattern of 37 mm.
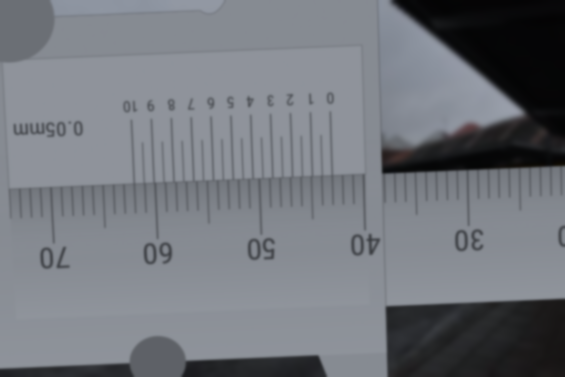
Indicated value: 43.0 mm
